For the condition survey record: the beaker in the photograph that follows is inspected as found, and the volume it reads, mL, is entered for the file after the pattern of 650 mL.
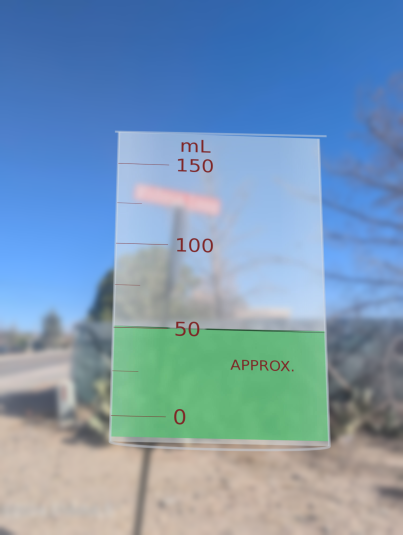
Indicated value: 50 mL
